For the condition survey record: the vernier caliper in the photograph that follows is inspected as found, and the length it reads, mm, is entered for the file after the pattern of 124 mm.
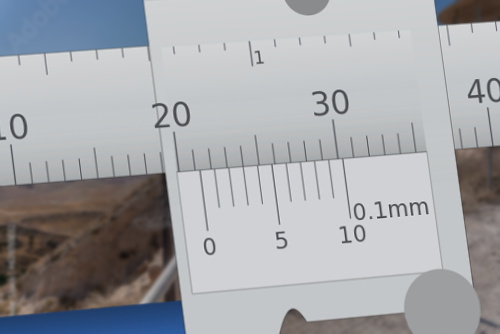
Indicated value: 21.3 mm
